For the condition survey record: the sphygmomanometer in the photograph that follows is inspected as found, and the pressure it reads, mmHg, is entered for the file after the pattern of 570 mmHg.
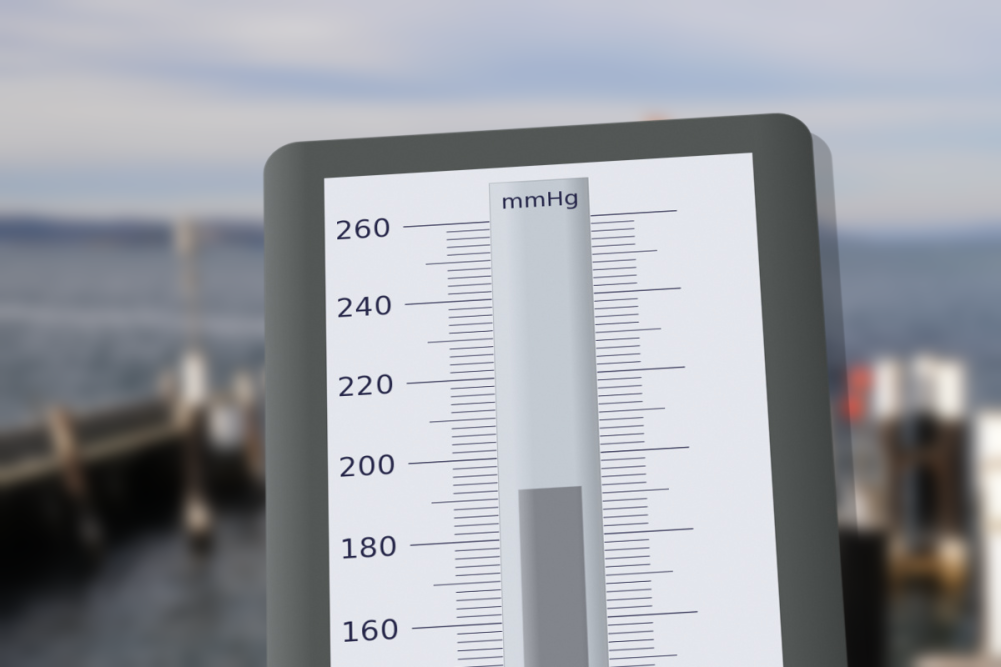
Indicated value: 192 mmHg
